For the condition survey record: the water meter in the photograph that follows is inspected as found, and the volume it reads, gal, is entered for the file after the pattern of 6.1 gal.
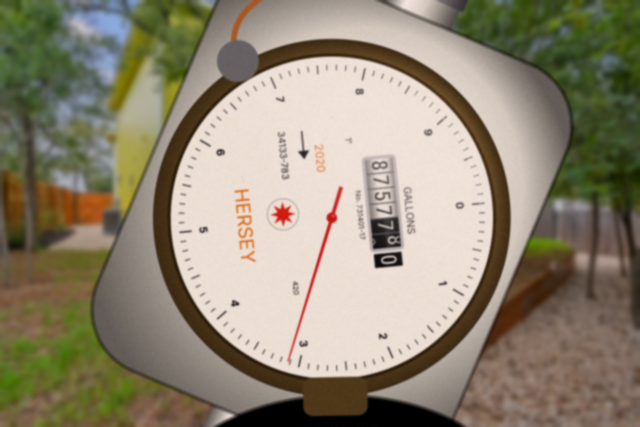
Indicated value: 8757783.1 gal
